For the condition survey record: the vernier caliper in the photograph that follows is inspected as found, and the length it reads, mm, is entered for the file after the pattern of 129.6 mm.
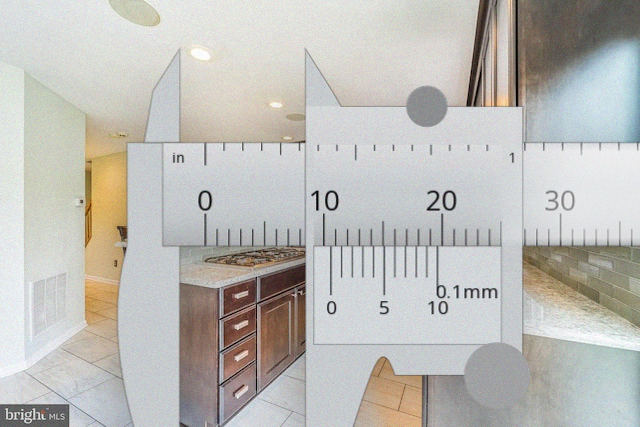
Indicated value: 10.6 mm
